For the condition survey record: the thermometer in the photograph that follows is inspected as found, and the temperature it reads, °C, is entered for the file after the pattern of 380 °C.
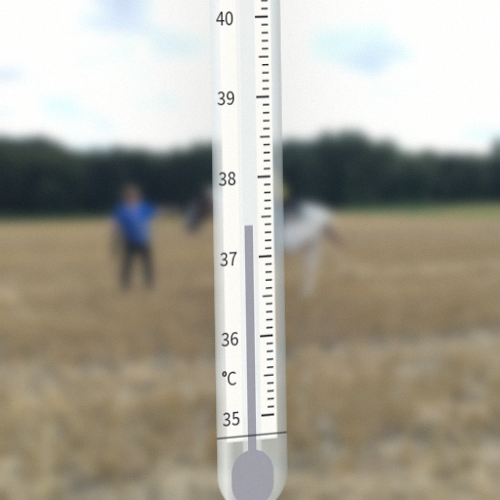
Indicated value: 37.4 °C
